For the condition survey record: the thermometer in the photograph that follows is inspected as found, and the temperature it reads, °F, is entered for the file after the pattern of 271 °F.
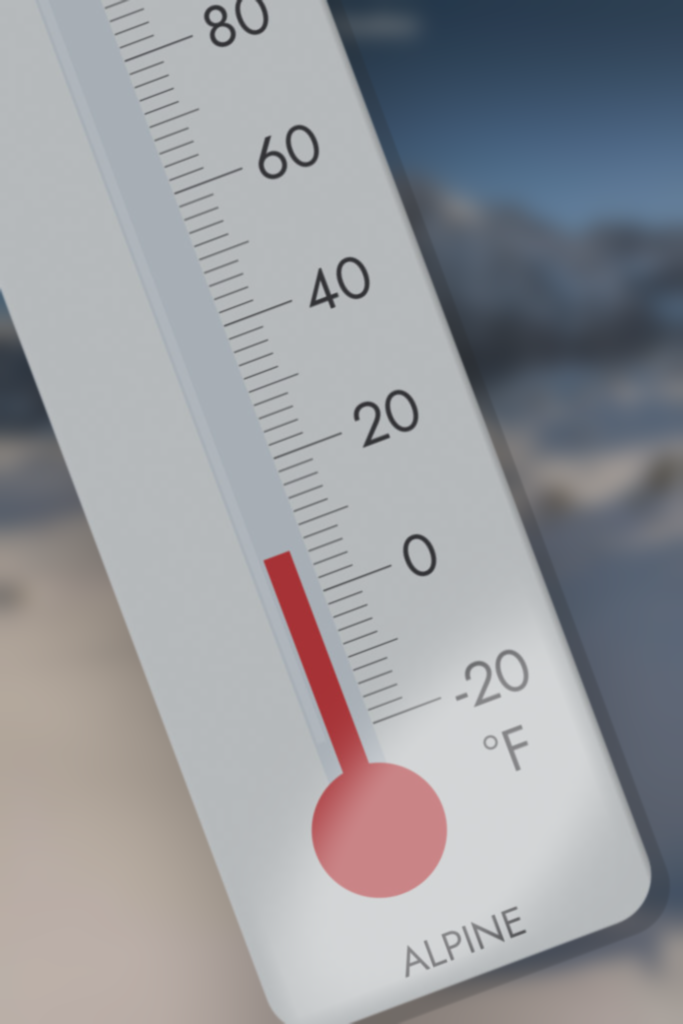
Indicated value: 7 °F
